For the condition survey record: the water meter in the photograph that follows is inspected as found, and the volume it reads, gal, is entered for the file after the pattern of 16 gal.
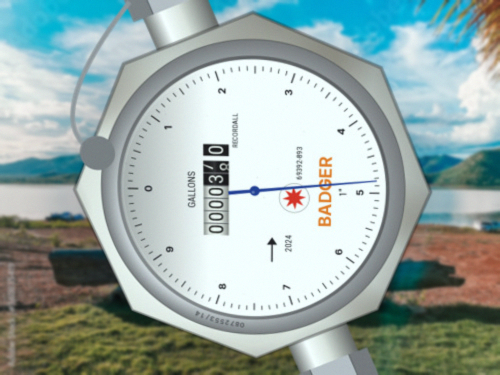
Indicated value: 374.8 gal
